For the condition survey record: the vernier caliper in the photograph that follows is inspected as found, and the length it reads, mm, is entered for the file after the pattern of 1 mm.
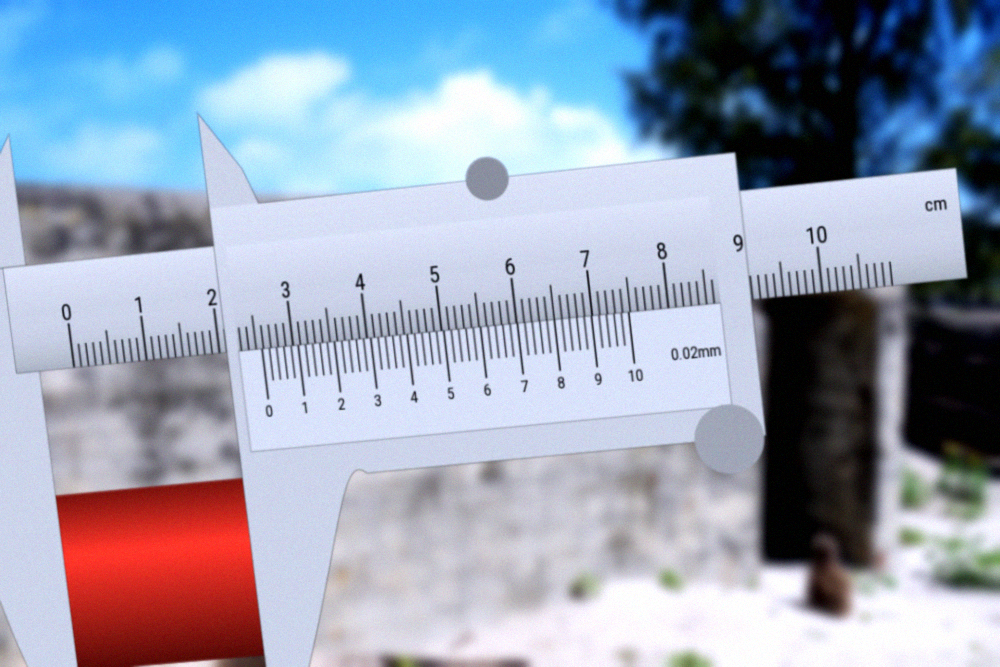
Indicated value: 25.8 mm
